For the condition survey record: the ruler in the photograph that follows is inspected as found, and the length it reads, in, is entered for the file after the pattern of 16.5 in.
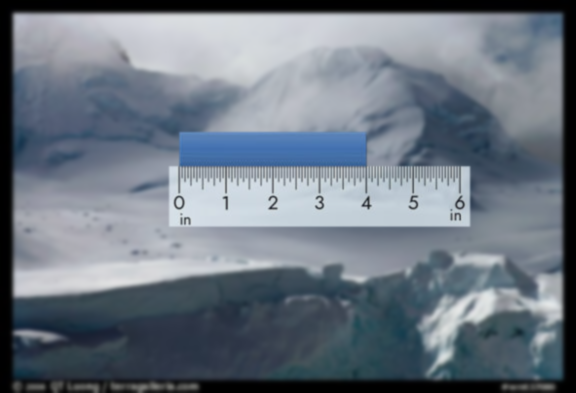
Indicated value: 4 in
